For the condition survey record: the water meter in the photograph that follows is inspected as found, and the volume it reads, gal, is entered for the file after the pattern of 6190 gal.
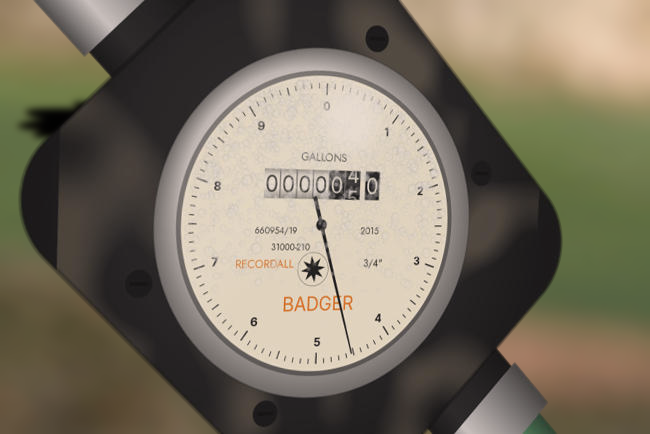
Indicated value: 44.5 gal
